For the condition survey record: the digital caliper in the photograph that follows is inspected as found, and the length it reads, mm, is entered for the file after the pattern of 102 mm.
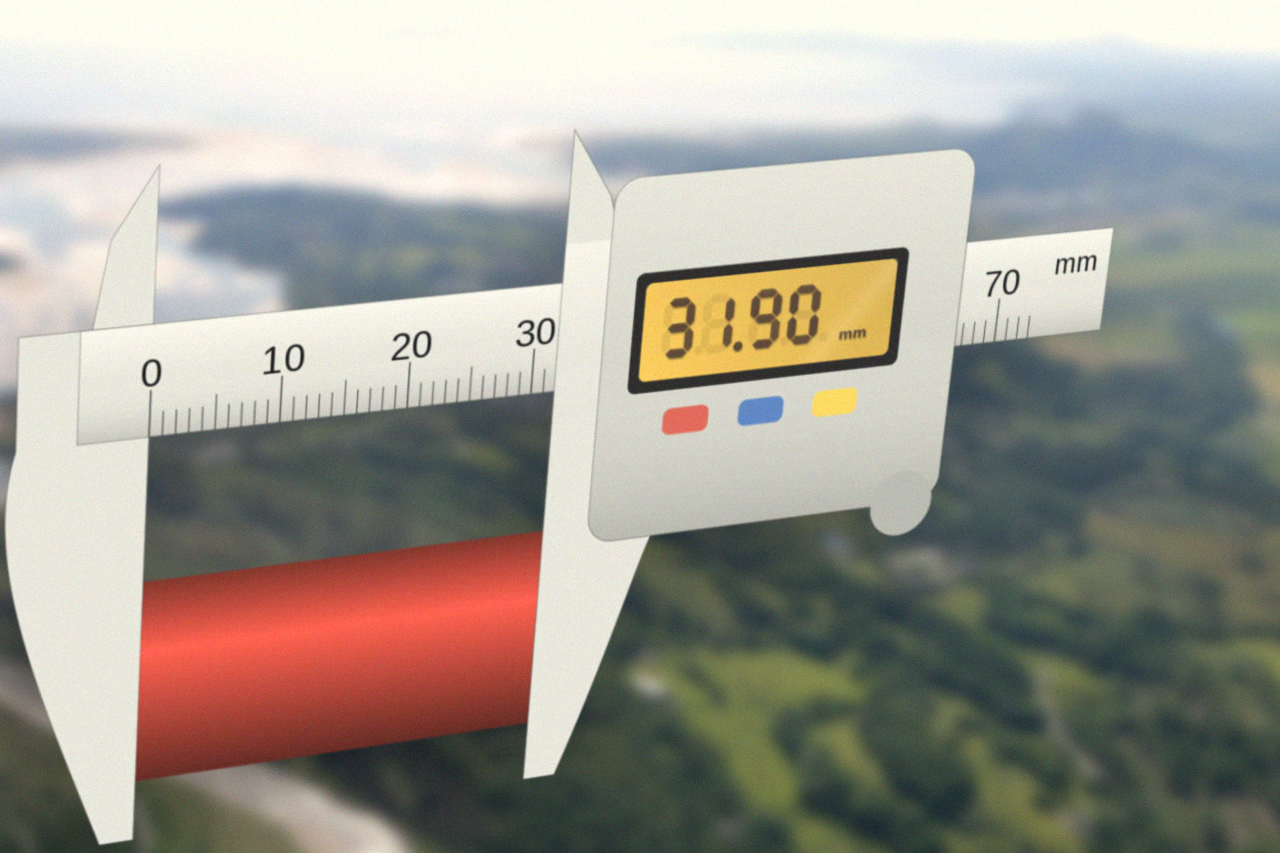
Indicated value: 31.90 mm
